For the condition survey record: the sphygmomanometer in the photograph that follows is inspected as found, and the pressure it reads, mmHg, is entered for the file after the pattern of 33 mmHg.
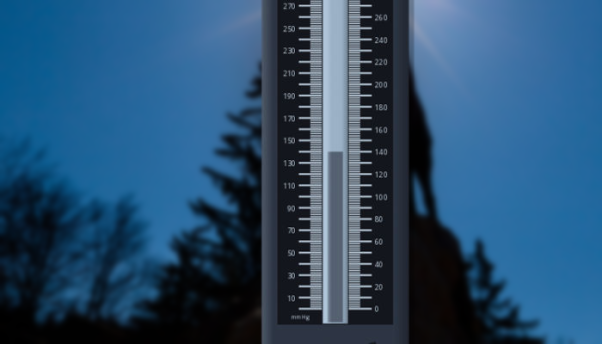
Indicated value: 140 mmHg
